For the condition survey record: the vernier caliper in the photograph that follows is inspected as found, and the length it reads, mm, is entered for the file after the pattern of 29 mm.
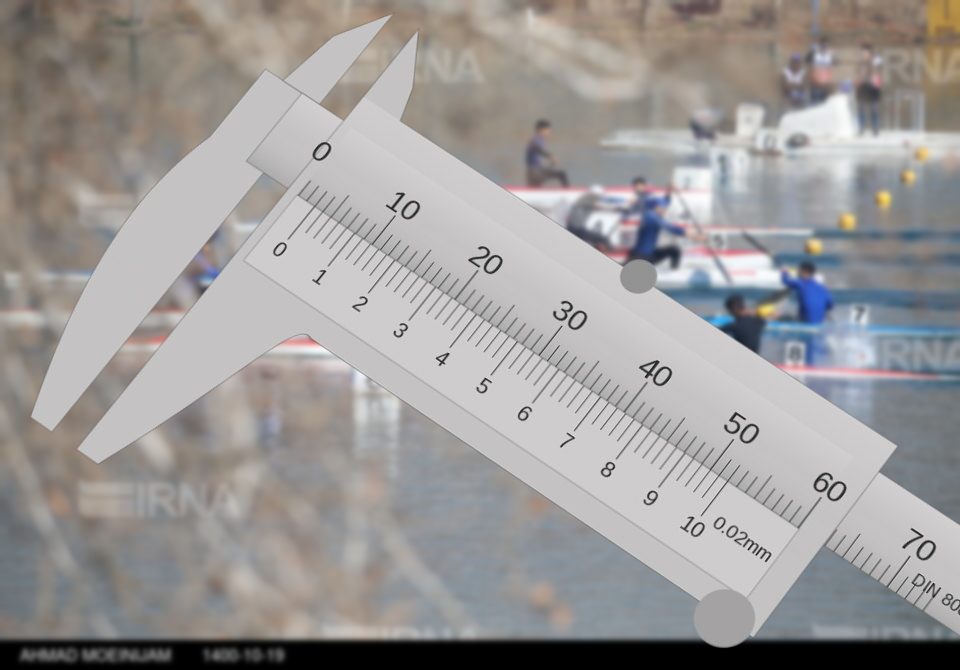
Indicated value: 3.0 mm
